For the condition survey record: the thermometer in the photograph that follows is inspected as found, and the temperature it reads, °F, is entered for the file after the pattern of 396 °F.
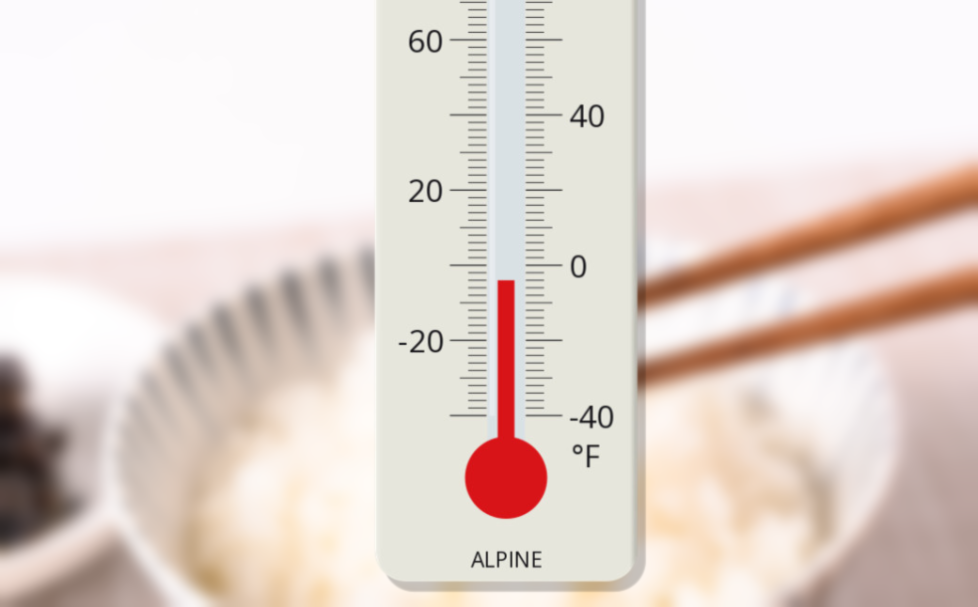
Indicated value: -4 °F
